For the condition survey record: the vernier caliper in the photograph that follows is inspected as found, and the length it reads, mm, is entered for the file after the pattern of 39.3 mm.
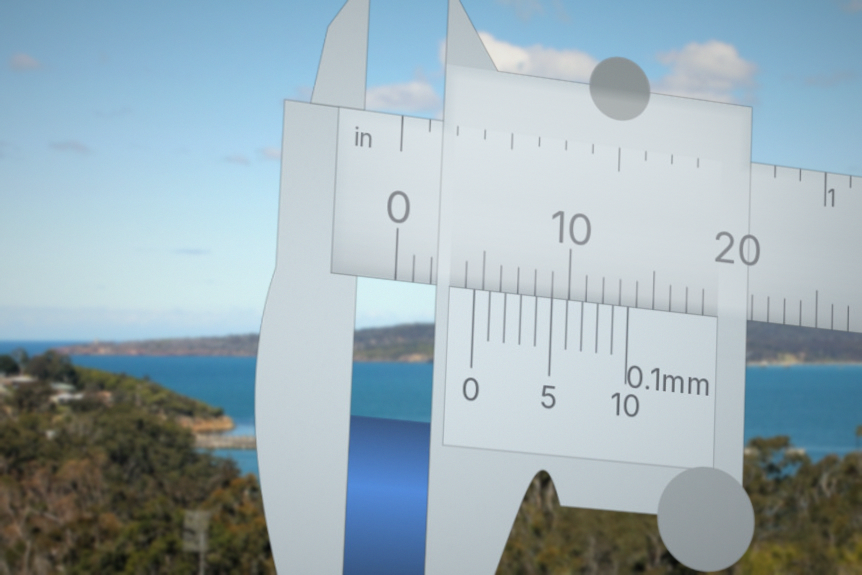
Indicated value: 4.5 mm
